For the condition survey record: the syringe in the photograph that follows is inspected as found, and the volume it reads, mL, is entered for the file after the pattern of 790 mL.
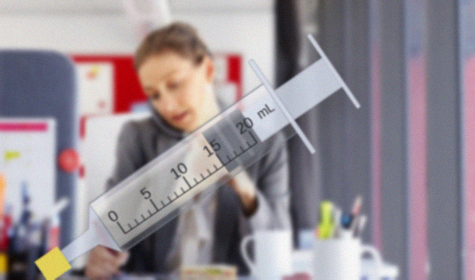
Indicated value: 15 mL
